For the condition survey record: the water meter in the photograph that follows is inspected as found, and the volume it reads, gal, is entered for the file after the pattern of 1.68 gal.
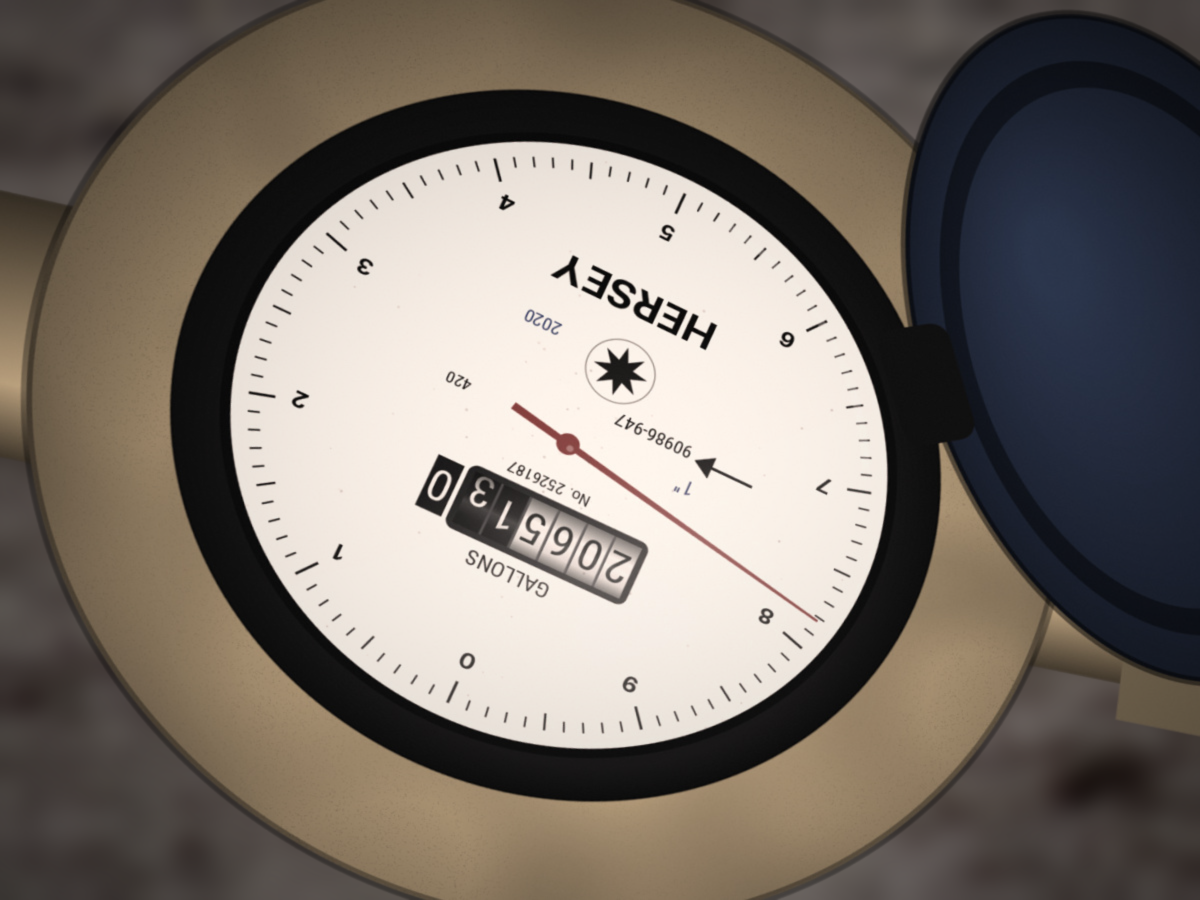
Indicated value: 2065127.8 gal
